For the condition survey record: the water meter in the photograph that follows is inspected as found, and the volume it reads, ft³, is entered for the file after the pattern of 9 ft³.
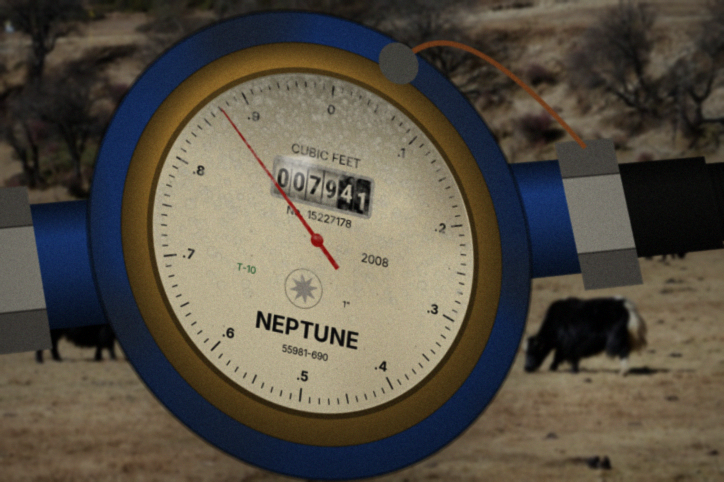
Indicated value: 7940.87 ft³
